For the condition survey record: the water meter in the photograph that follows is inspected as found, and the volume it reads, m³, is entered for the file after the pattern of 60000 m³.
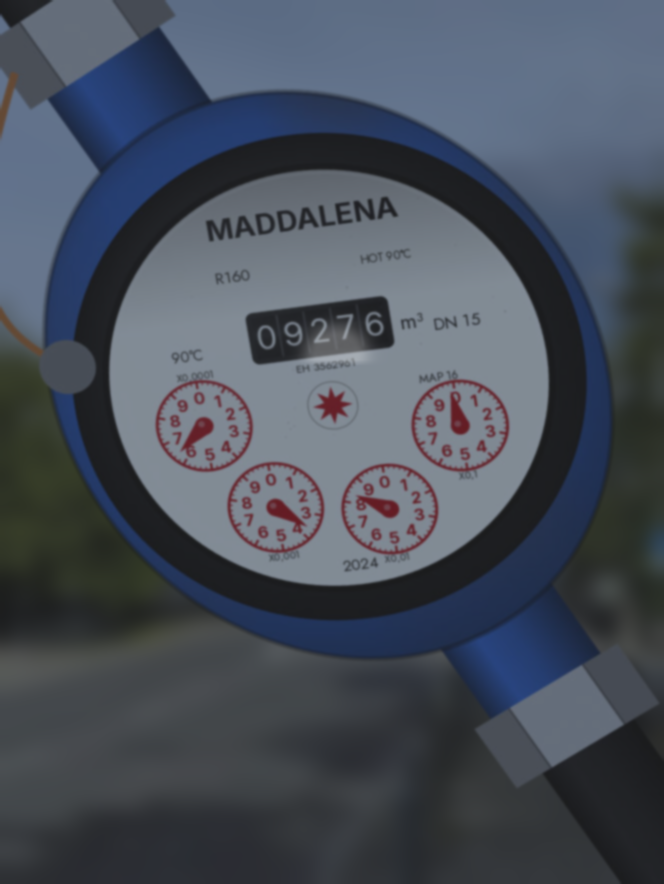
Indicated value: 9275.9836 m³
